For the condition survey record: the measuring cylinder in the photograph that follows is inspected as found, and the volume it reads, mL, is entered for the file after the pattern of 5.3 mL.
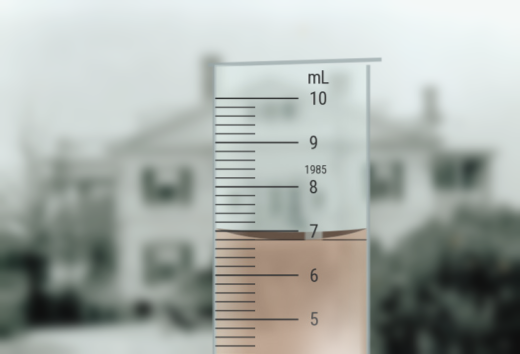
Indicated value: 6.8 mL
